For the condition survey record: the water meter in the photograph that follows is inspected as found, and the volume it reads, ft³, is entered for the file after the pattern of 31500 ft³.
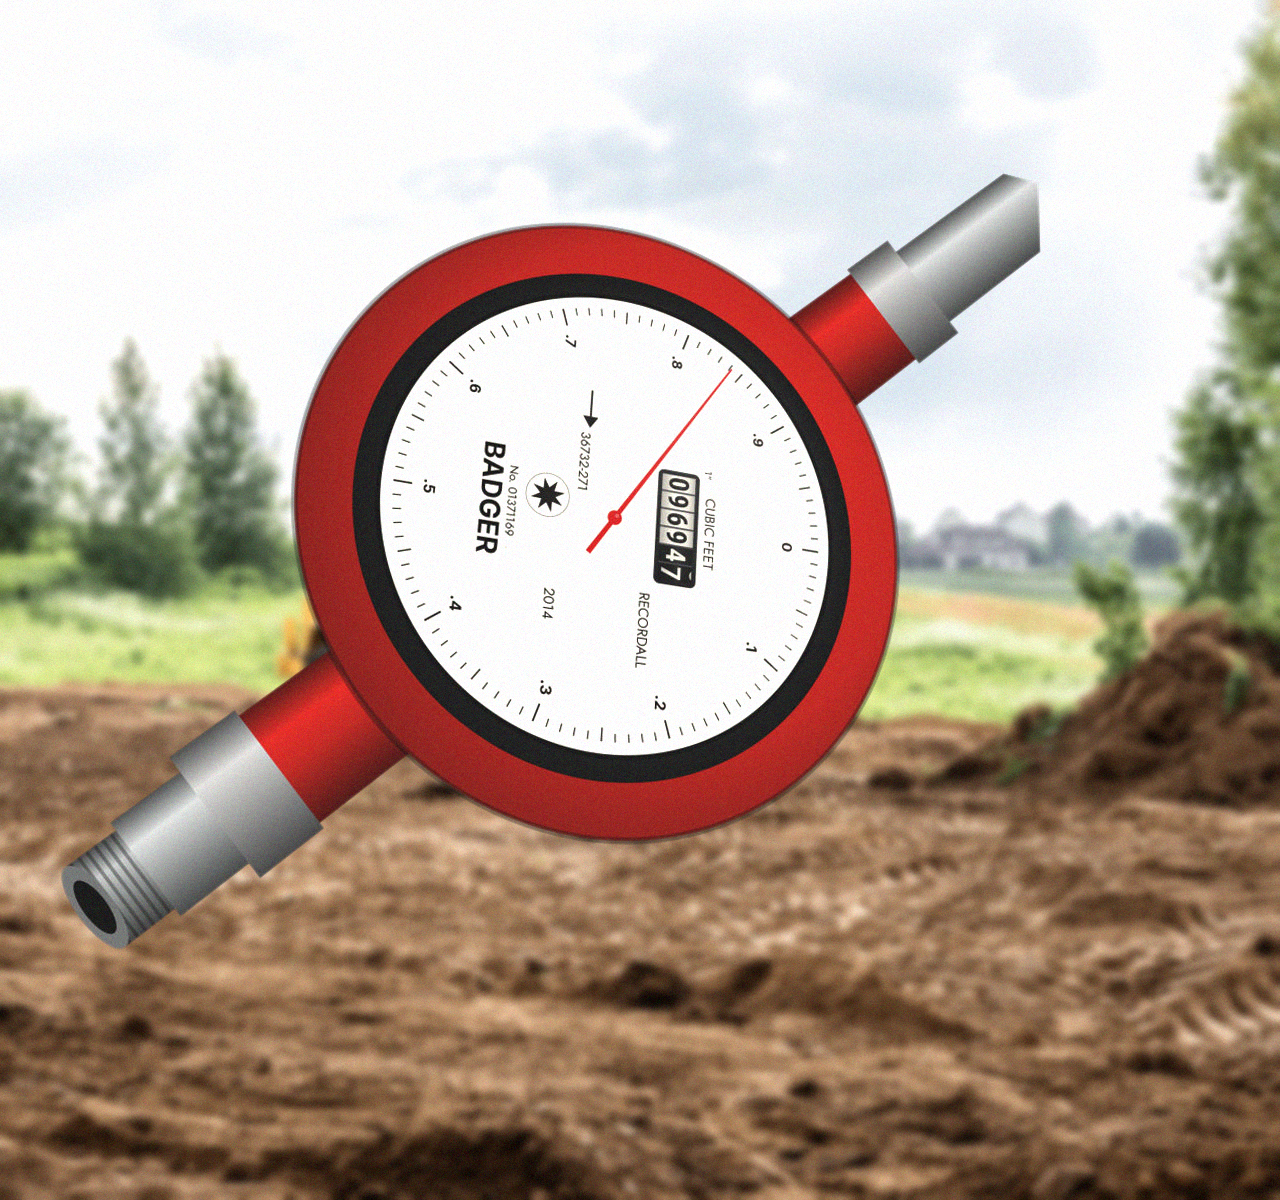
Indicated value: 96946.84 ft³
